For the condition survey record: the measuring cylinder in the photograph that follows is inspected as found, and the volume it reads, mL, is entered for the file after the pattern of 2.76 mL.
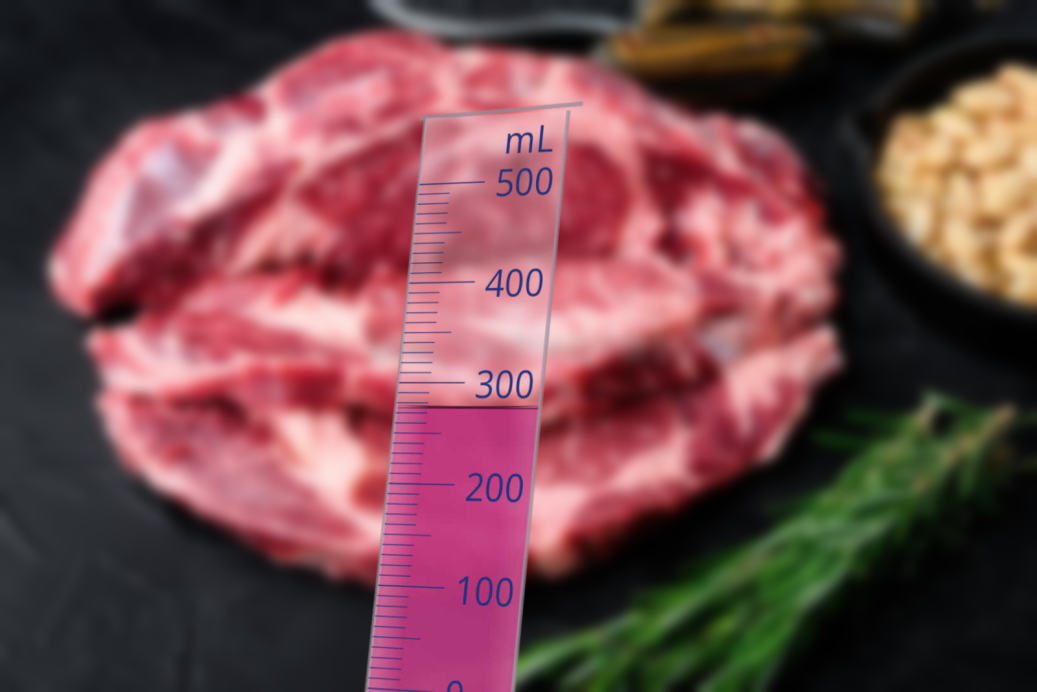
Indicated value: 275 mL
